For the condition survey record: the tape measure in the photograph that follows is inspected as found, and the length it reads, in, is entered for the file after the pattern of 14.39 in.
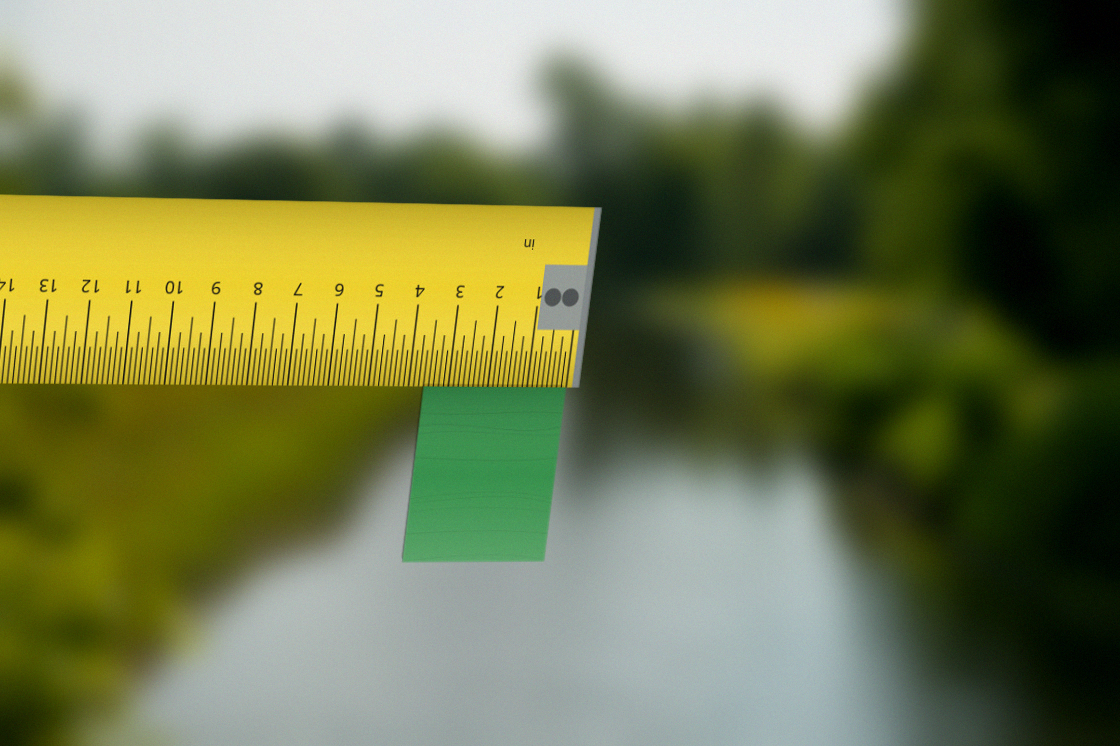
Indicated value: 3.625 in
